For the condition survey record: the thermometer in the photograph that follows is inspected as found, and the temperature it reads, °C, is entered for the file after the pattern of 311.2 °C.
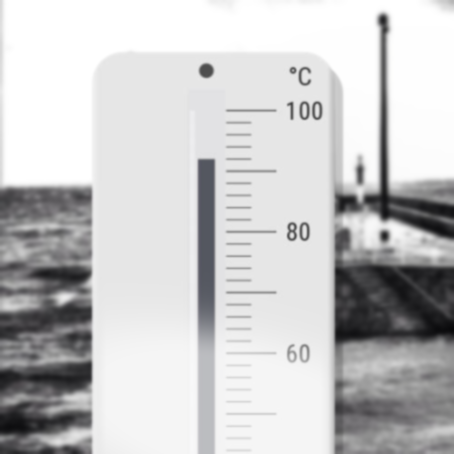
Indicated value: 92 °C
